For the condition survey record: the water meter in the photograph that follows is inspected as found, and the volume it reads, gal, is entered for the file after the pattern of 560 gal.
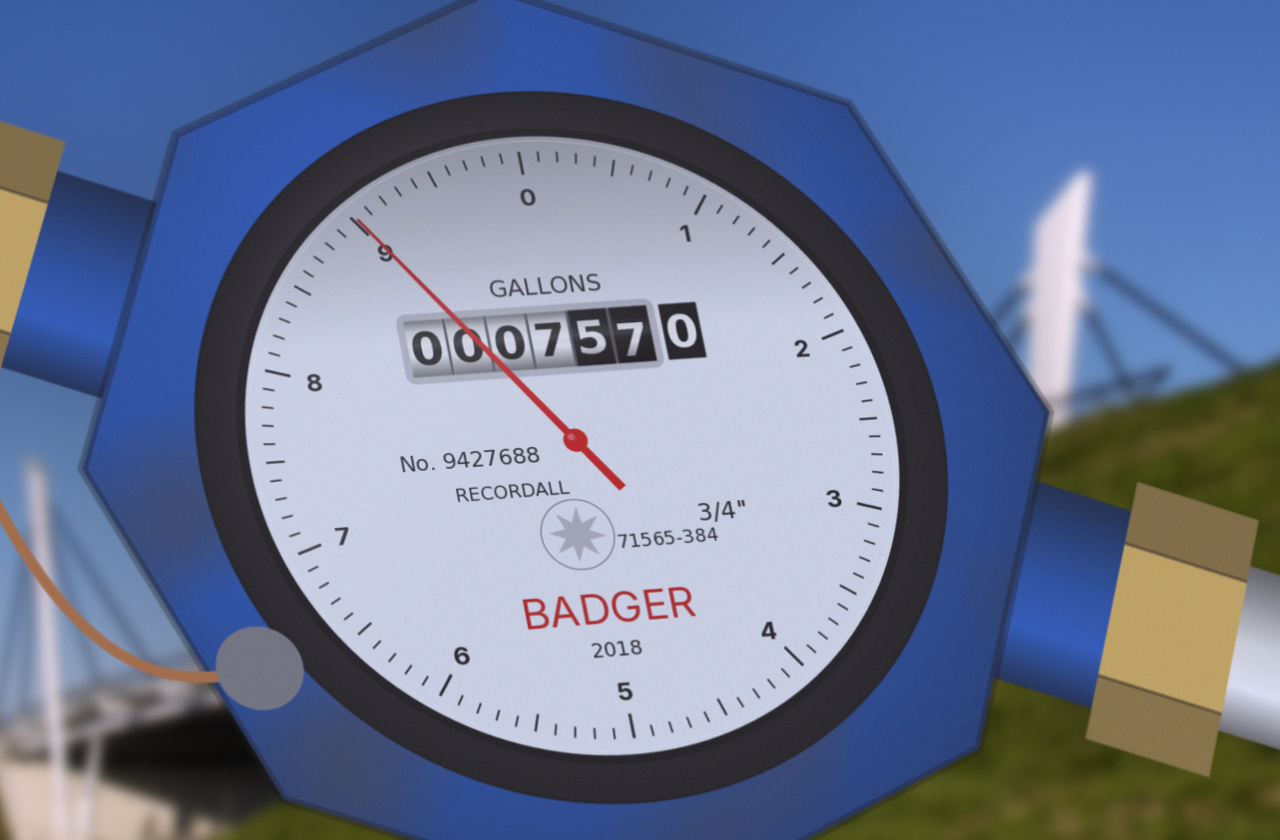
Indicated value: 7569.0 gal
